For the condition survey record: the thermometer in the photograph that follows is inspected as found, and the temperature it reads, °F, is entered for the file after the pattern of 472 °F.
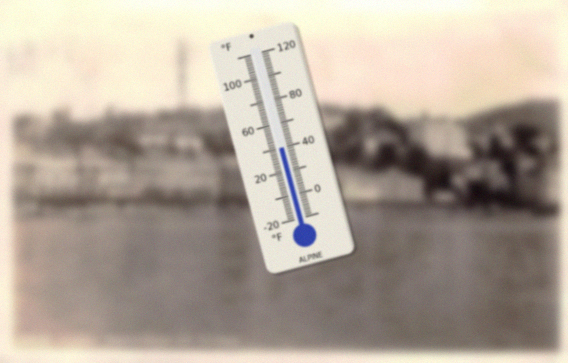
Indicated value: 40 °F
